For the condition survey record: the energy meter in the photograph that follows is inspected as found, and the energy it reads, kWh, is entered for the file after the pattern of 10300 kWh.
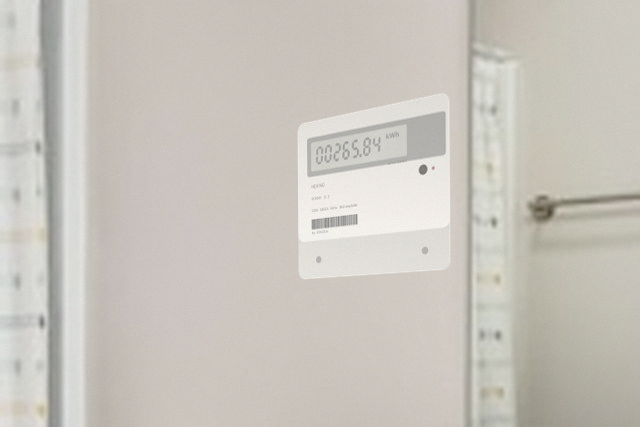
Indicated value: 265.84 kWh
